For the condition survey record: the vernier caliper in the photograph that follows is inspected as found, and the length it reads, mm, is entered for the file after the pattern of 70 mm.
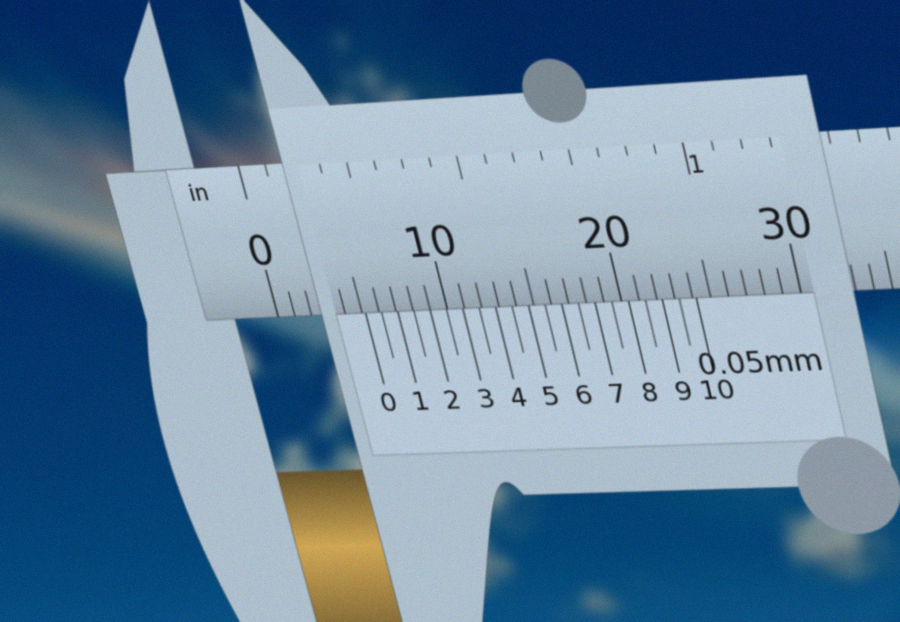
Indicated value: 5.2 mm
